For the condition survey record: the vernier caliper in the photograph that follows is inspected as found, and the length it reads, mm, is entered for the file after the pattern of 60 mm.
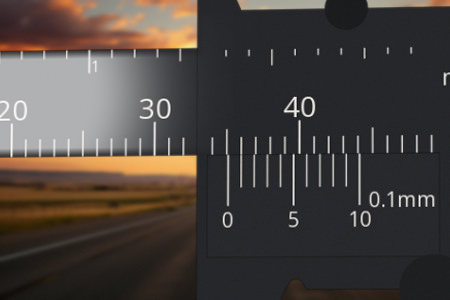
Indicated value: 35.1 mm
